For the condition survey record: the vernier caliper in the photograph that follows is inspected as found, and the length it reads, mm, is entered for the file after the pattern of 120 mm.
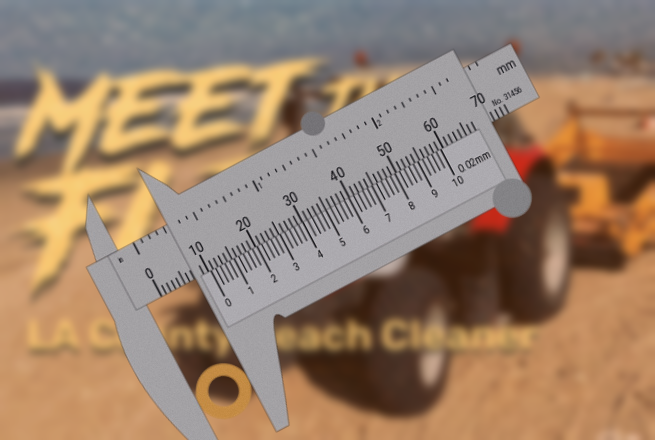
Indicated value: 10.5 mm
